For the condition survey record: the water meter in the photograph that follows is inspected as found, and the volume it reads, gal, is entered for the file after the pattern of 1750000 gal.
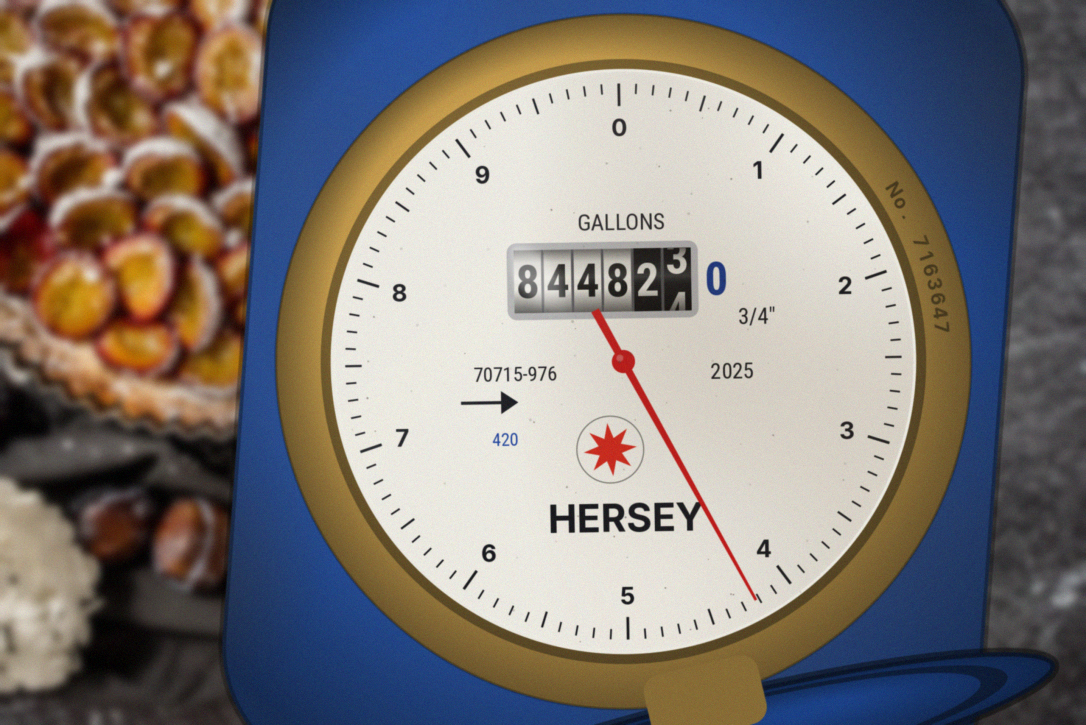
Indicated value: 8448234.2 gal
